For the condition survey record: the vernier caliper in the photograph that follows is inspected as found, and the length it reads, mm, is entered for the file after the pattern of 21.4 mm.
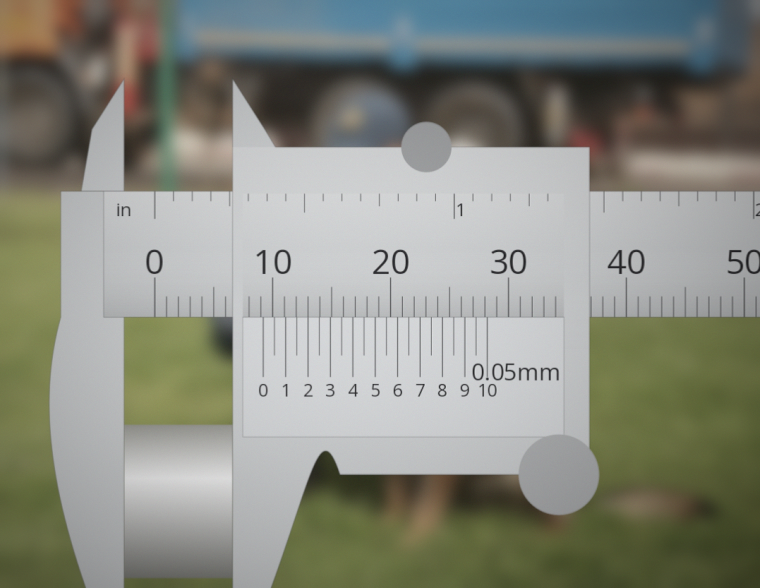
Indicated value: 9.2 mm
